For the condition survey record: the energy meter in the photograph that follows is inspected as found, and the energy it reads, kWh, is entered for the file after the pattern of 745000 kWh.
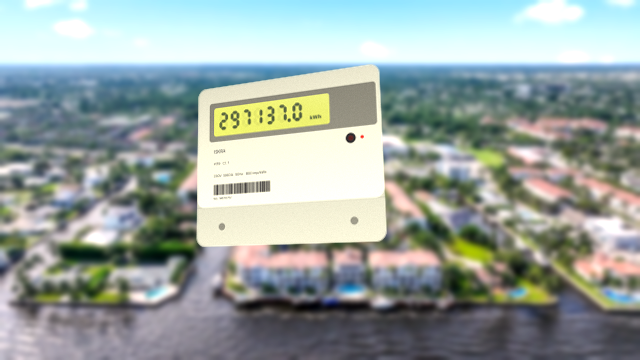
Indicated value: 297137.0 kWh
